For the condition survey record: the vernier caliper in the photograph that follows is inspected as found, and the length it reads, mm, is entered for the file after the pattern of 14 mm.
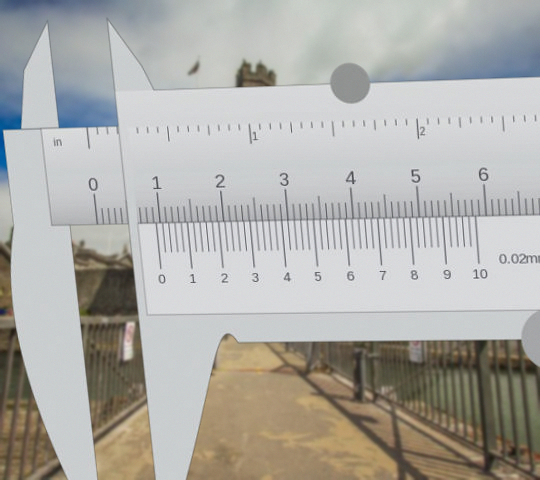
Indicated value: 9.4 mm
